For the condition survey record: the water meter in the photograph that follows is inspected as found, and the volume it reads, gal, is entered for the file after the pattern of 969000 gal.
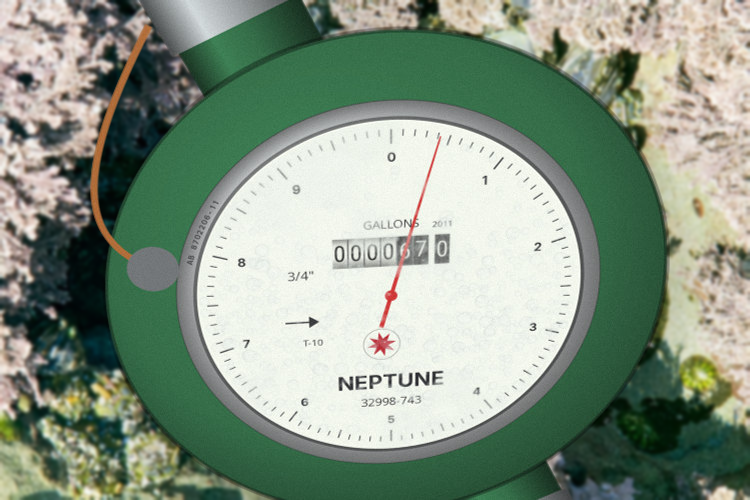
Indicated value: 670.4 gal
